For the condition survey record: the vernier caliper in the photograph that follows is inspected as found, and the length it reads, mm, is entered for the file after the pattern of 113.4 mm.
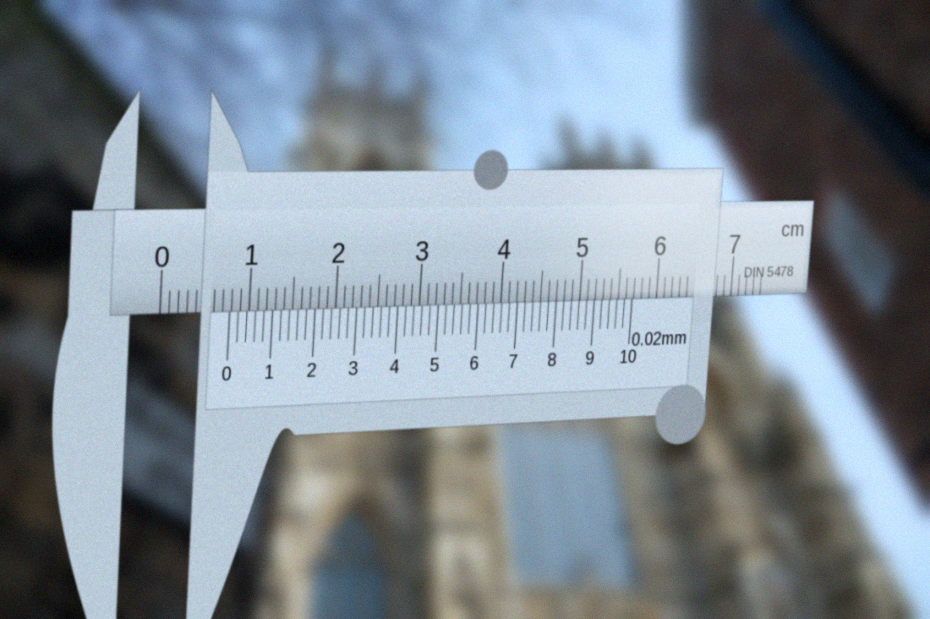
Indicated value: 7.8 mm
